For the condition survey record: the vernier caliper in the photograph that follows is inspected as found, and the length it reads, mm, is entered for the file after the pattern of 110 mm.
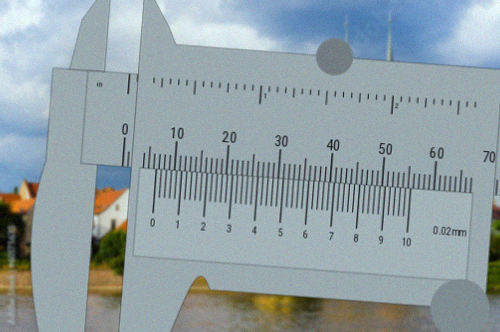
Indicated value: 6.5 mm
